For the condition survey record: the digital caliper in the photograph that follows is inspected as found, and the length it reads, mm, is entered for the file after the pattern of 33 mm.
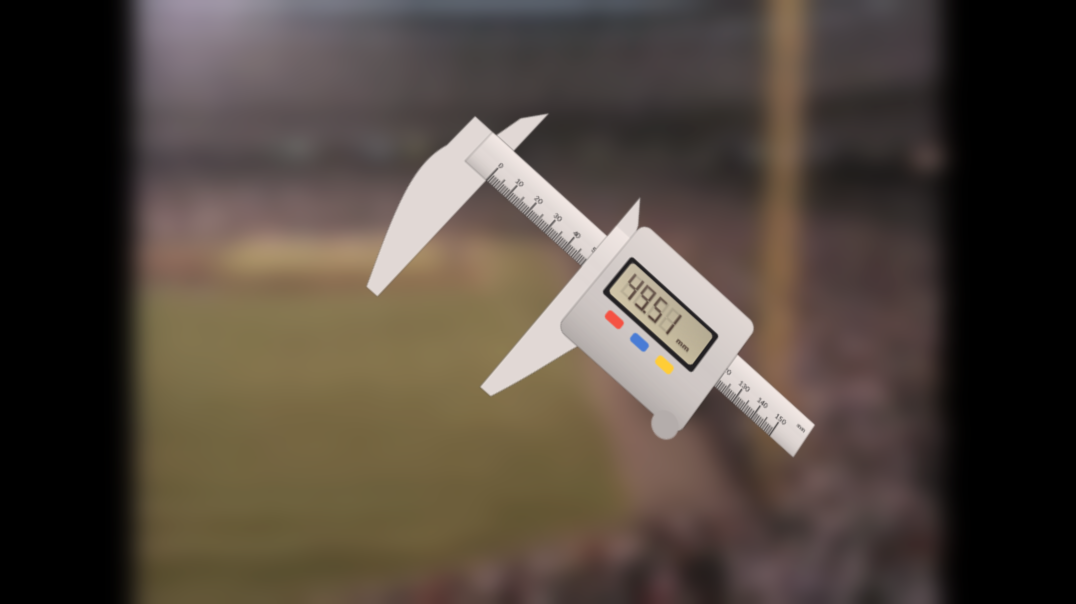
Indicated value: 49.51 mm
